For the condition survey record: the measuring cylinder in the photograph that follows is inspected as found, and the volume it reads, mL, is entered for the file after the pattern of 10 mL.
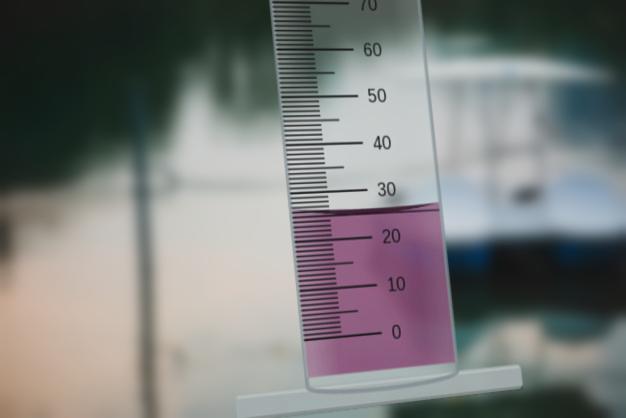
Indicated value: 25 mL
